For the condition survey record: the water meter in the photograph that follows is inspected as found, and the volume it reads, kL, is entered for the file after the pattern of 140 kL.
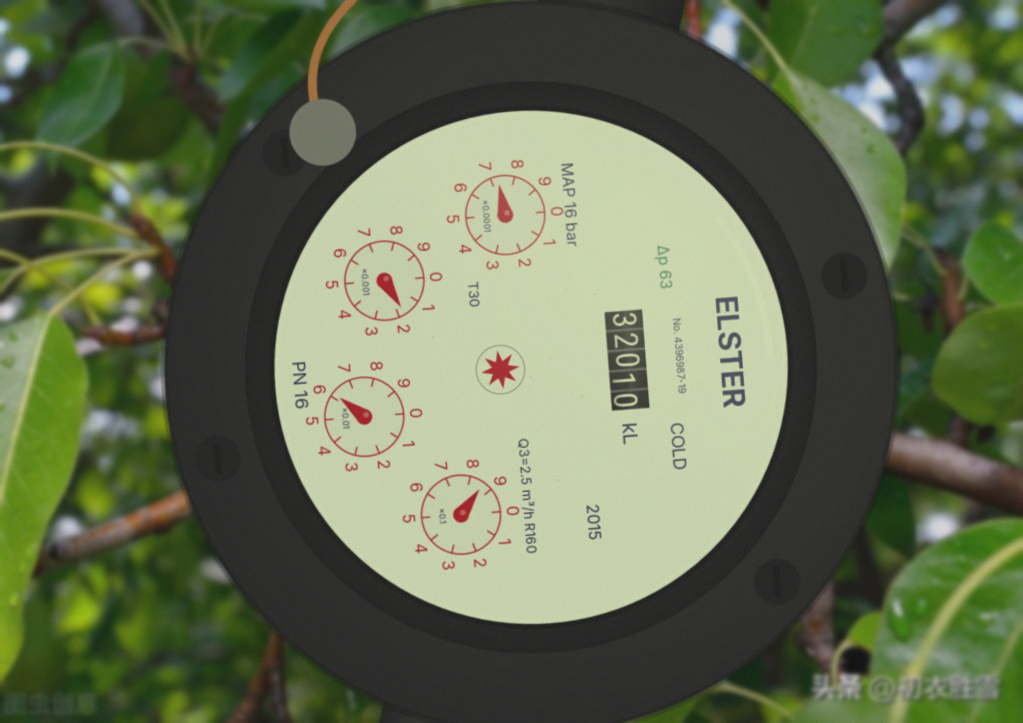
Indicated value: 32009.8617 kL
